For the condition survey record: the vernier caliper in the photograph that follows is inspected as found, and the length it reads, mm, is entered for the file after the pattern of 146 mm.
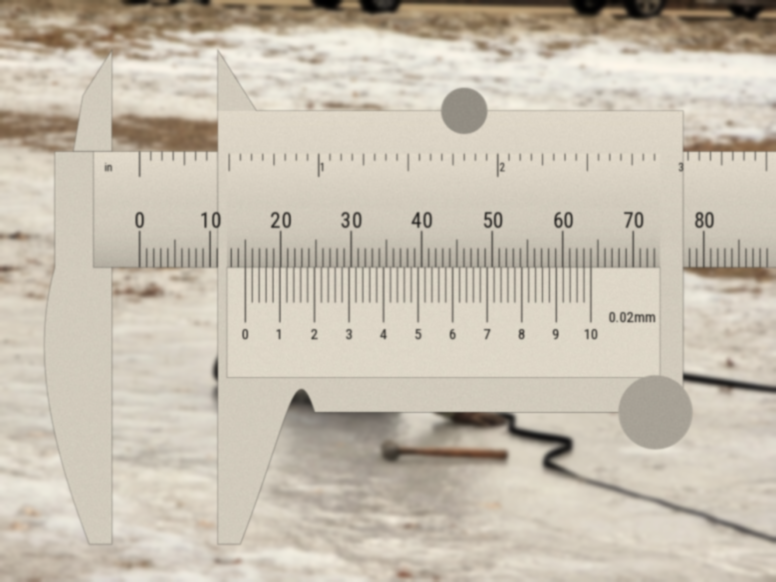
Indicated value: 15.0 mm
